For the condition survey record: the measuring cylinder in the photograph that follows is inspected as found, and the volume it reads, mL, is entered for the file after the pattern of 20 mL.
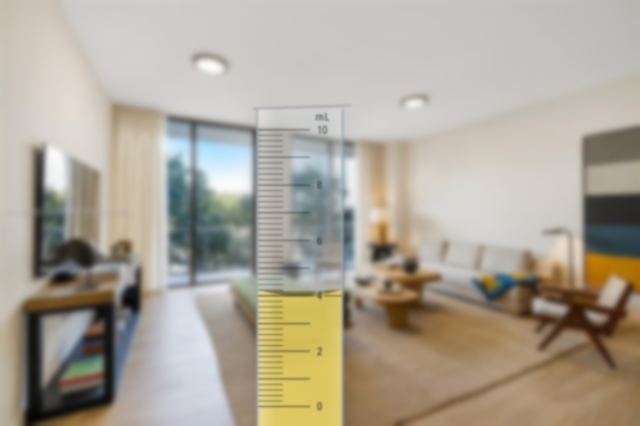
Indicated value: 4 mL
